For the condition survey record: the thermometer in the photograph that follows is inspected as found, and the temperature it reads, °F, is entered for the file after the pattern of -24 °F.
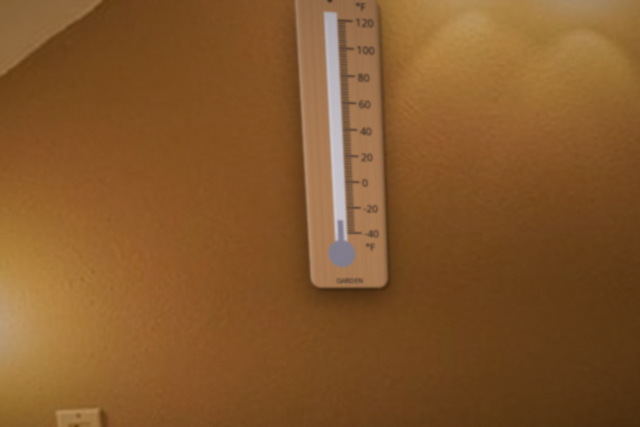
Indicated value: -30 °F
